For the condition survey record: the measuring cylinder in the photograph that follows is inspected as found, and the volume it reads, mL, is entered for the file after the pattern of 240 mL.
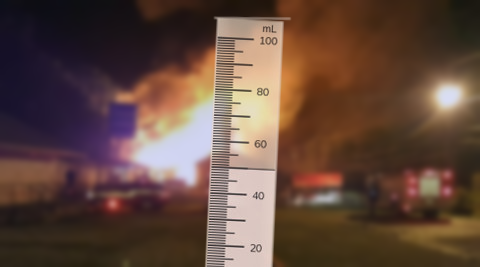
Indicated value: 50 mL
